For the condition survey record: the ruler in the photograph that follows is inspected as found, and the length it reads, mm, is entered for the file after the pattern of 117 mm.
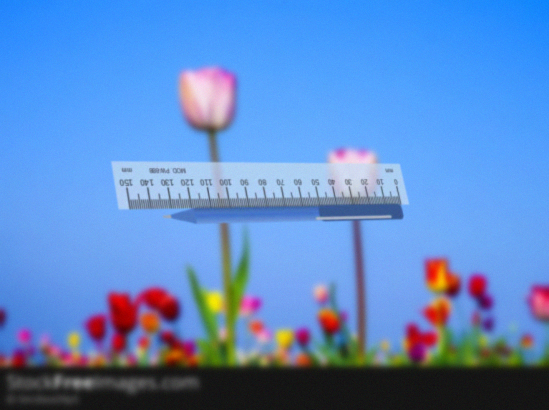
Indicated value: 135 mm
